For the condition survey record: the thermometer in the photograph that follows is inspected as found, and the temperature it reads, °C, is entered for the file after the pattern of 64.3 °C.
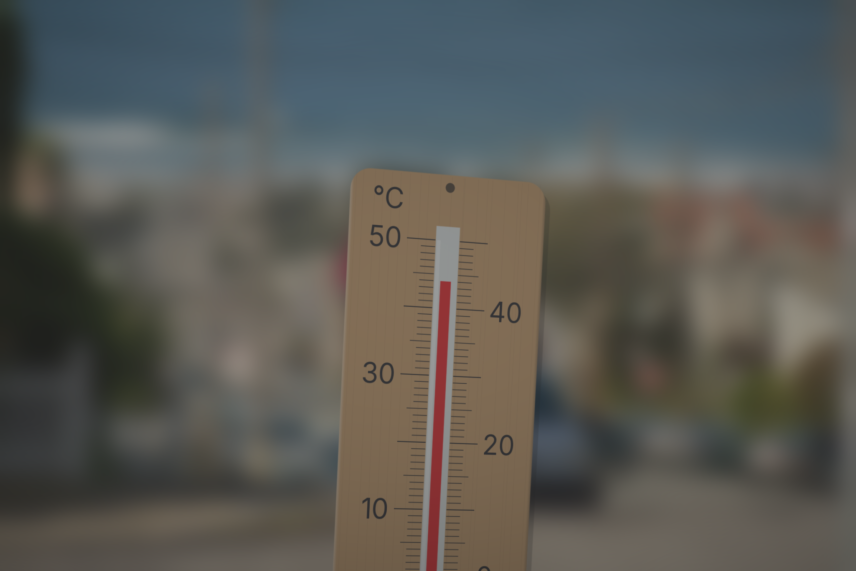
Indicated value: 44 °C
